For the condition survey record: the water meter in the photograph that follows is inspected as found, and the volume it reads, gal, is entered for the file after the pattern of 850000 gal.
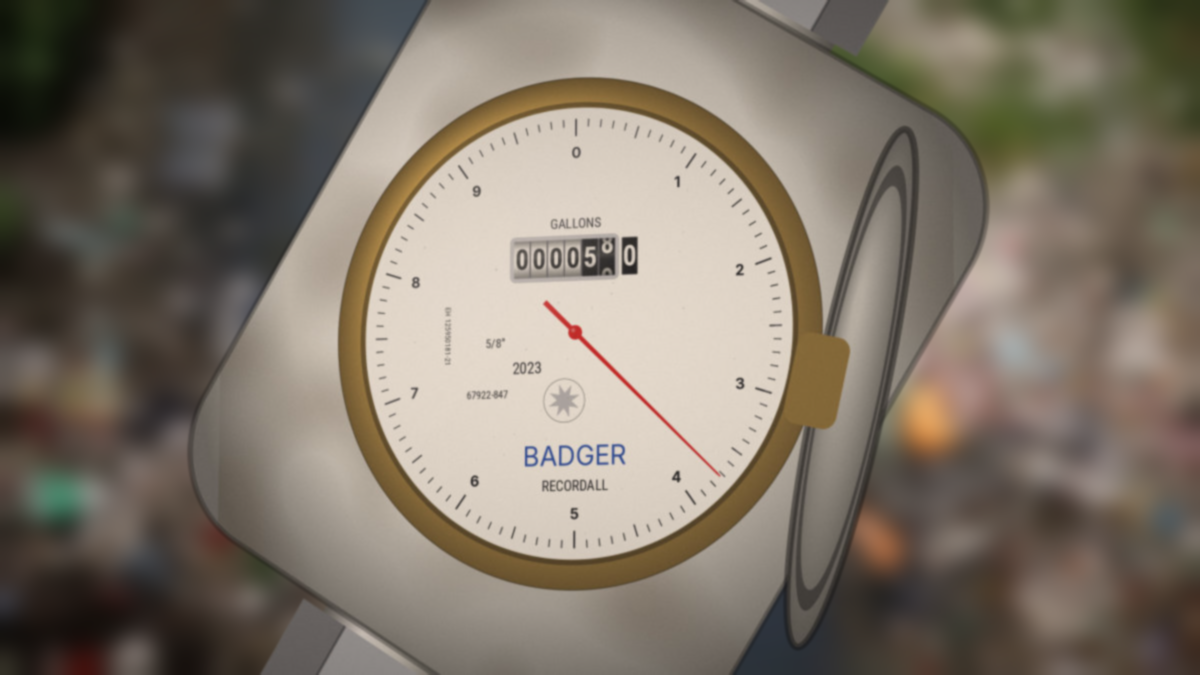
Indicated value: 583.7 gal
